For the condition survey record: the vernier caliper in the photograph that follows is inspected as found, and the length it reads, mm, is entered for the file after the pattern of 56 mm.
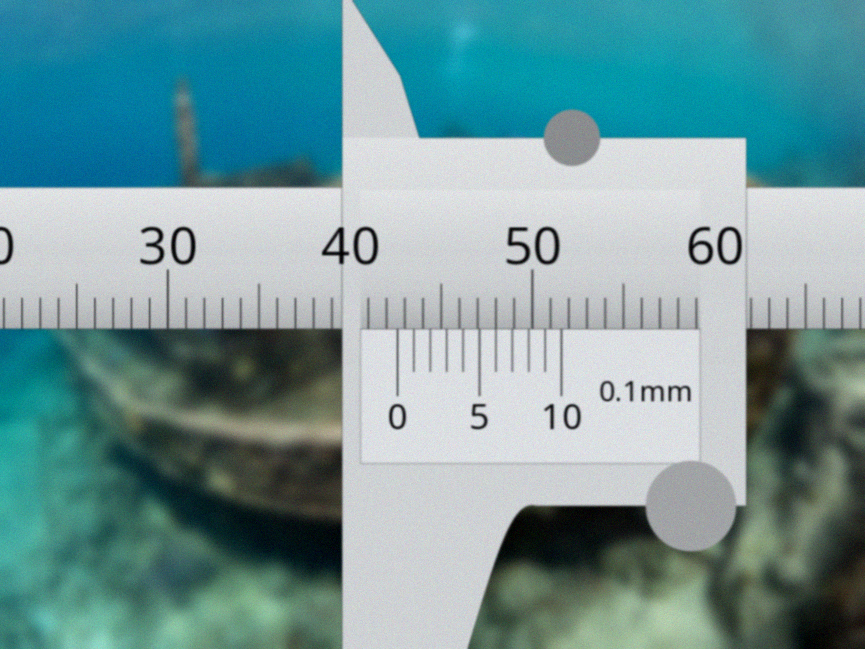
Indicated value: 42.6 mm
